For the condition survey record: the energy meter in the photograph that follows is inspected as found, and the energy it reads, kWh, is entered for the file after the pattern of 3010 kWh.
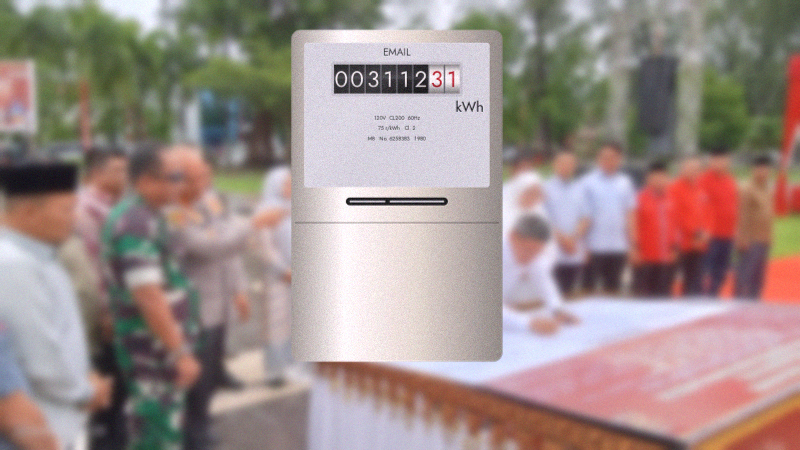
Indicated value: 3112.31 kWh
